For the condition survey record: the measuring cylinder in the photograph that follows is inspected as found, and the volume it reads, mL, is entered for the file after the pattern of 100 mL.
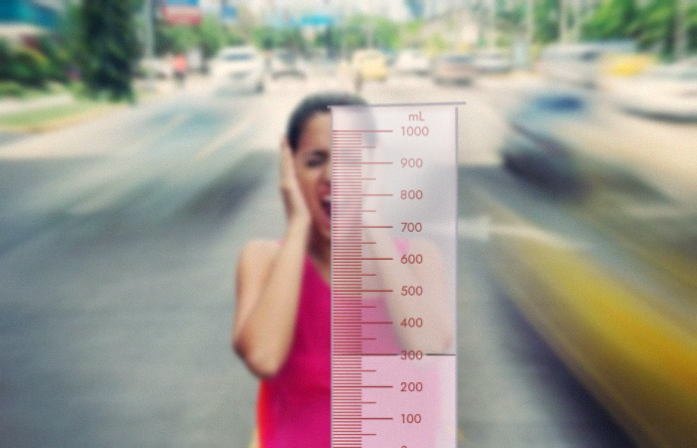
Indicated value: 300 mL
